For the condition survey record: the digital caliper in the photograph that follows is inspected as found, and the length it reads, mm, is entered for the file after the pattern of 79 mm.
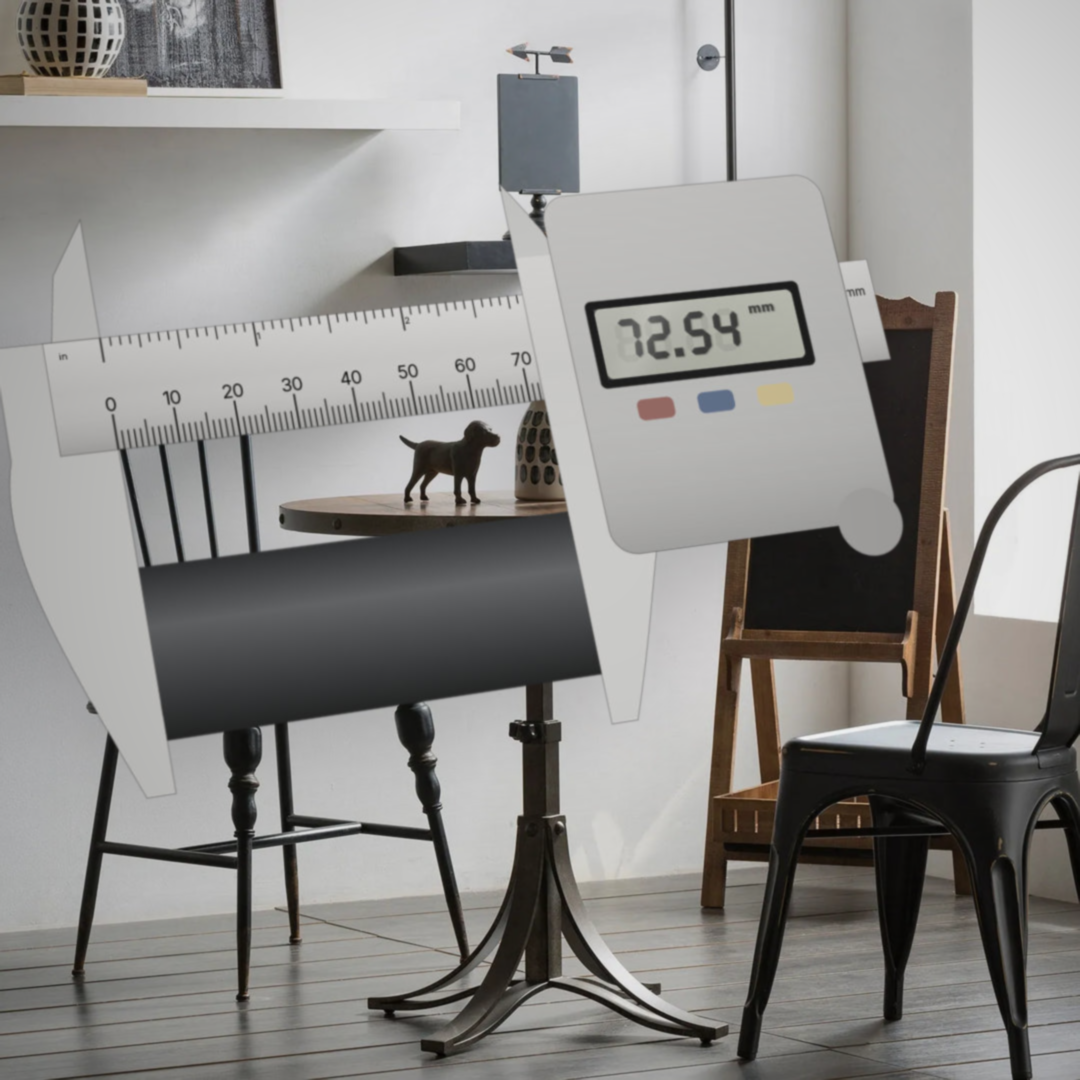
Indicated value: 72.54 mm
